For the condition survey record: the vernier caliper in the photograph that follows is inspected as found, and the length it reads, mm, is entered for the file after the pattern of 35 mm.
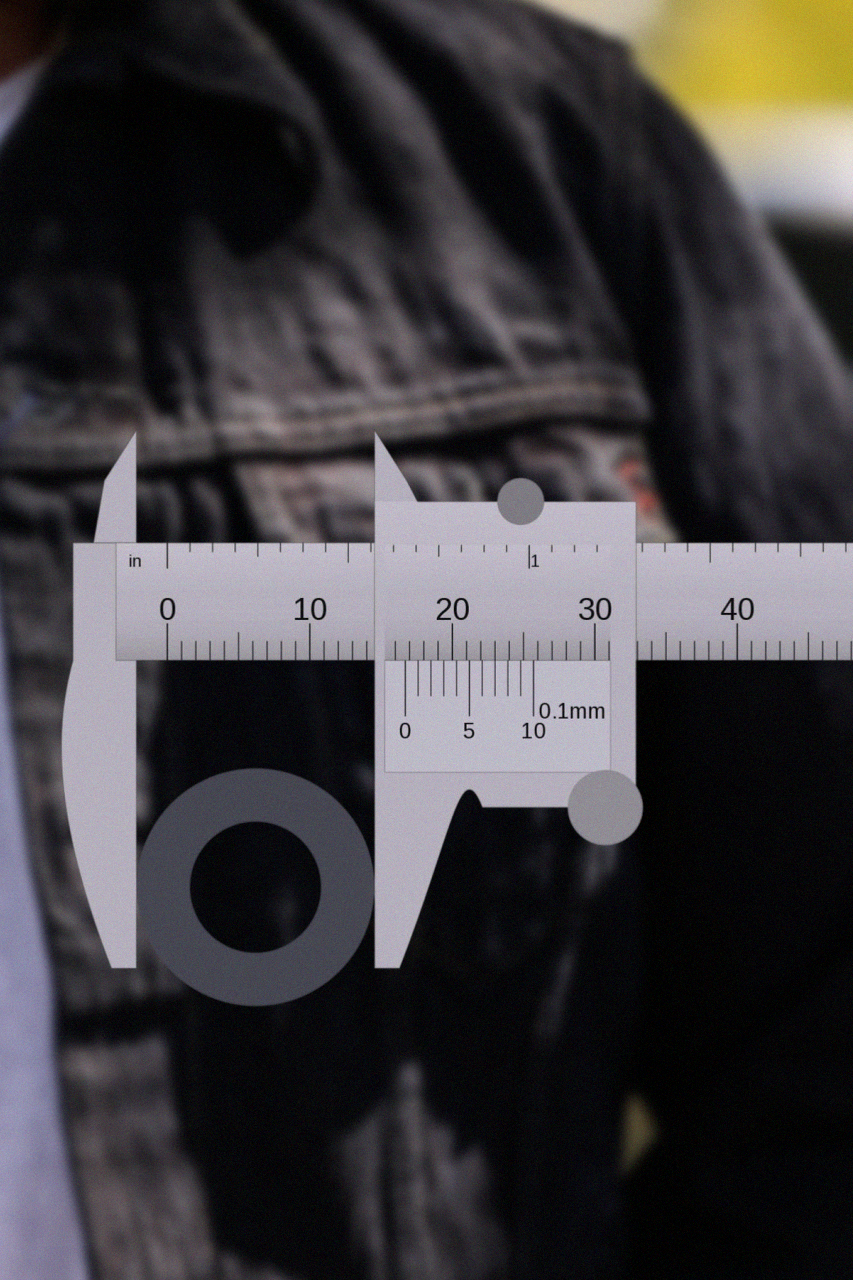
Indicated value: 16.7 mm
